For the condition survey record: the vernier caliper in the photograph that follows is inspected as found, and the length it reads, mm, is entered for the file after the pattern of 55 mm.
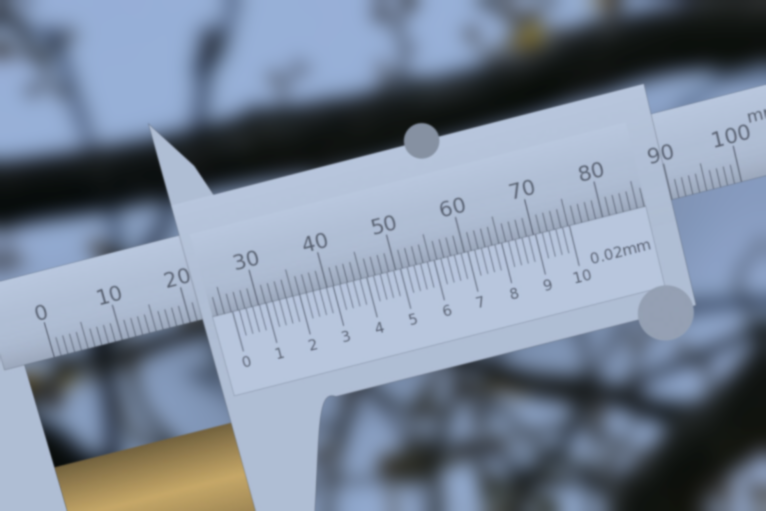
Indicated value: 26.2 mm
